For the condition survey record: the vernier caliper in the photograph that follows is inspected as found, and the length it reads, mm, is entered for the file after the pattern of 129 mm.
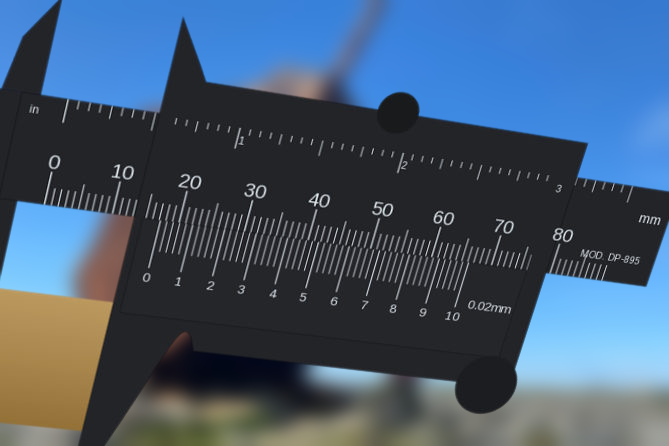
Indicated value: 17.2 mm
